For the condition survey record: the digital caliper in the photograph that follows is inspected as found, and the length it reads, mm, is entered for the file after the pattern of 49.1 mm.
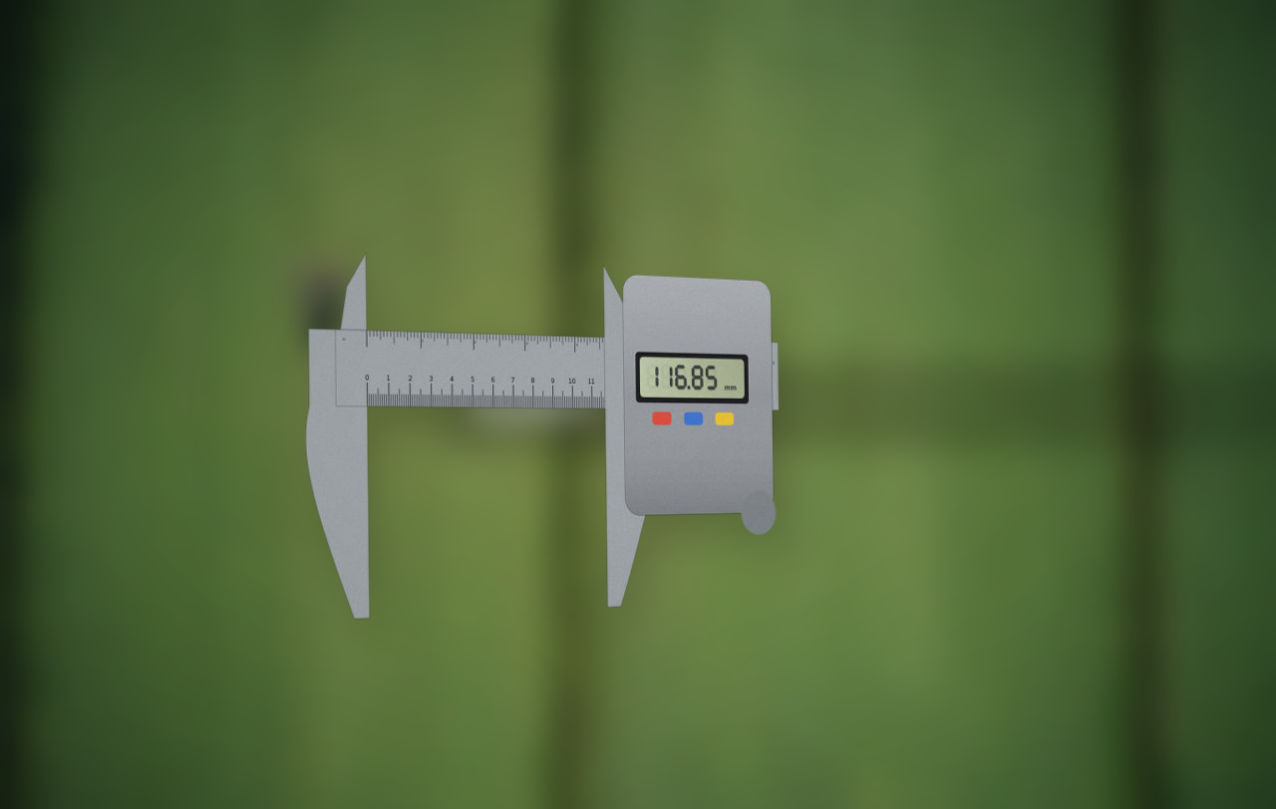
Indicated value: 116.85 mm
